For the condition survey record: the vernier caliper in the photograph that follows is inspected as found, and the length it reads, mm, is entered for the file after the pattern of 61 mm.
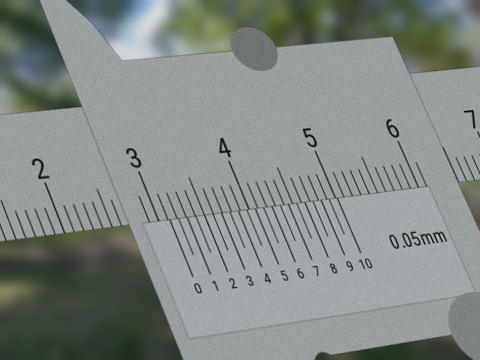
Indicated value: 31.2 mm
